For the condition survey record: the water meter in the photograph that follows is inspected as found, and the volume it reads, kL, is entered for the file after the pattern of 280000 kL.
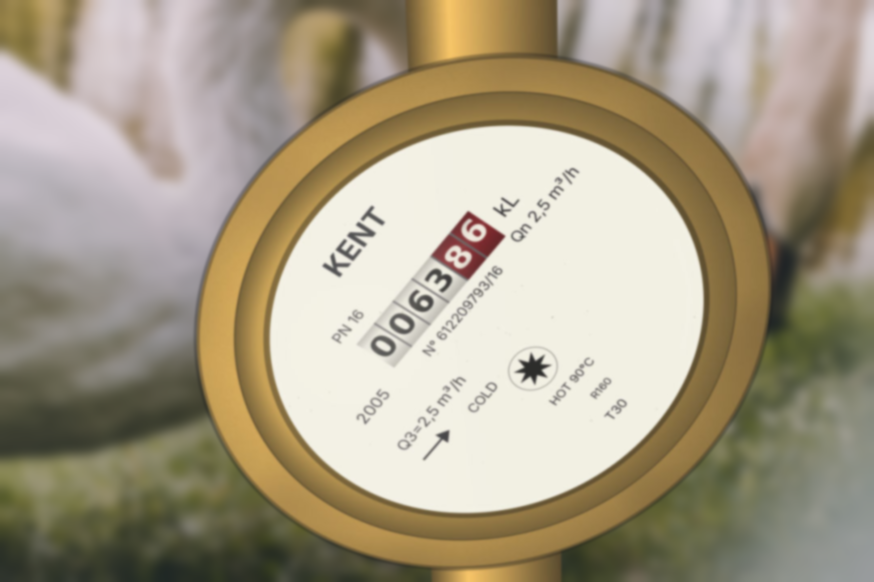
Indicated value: 63.86 kL
